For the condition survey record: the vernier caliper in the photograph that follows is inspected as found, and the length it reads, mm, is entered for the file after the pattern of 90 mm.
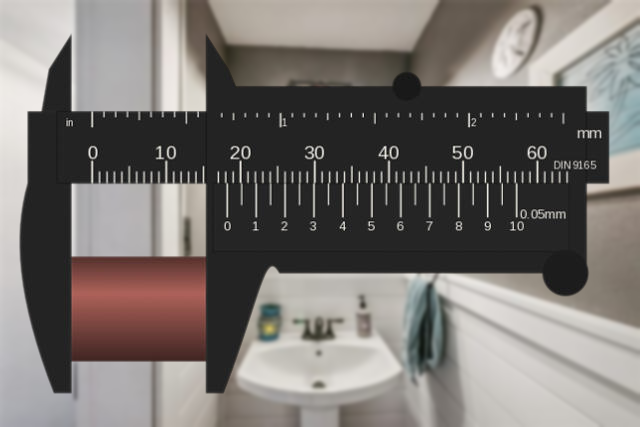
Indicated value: 18.2 mm
